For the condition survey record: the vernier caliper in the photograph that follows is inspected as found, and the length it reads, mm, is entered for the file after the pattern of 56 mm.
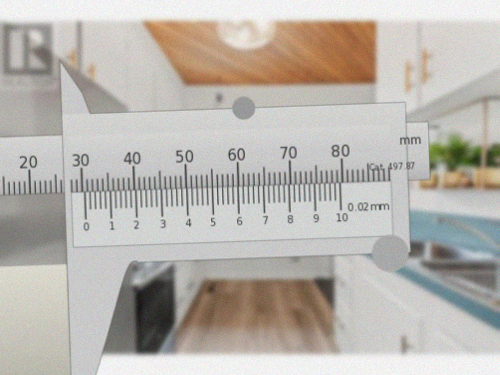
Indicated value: 30.5 mm
